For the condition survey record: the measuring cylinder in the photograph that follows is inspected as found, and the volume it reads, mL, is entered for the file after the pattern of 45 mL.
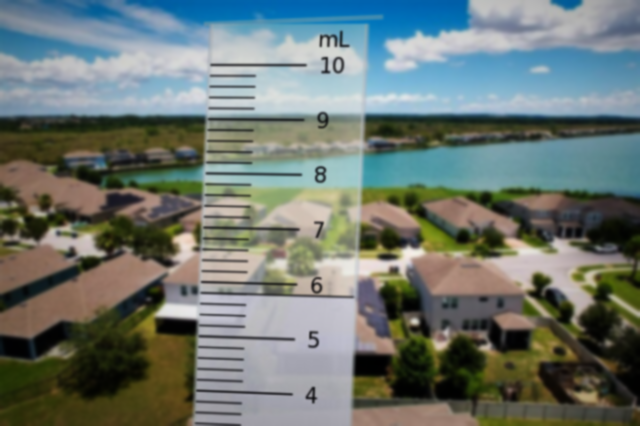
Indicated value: 5.8 mL
